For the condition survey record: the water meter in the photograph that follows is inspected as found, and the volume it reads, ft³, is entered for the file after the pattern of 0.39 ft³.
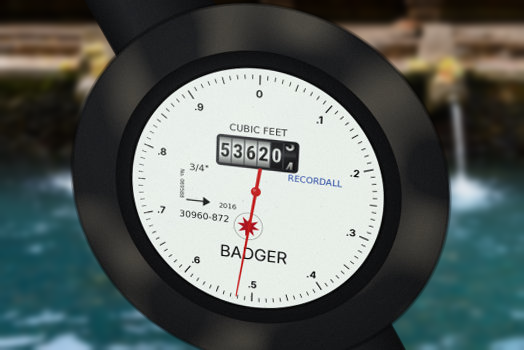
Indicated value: 536203.52 ft³
